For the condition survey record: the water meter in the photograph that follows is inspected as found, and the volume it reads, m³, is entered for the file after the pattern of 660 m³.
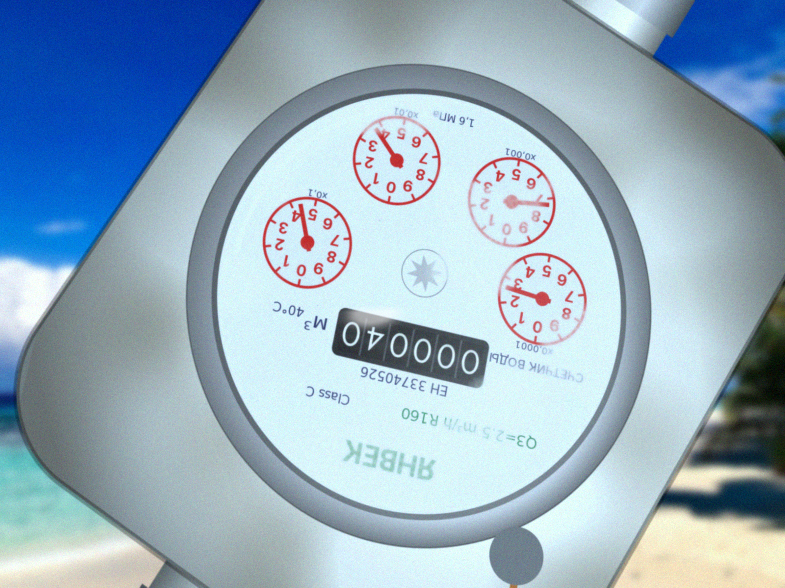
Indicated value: 40.4372 m³
